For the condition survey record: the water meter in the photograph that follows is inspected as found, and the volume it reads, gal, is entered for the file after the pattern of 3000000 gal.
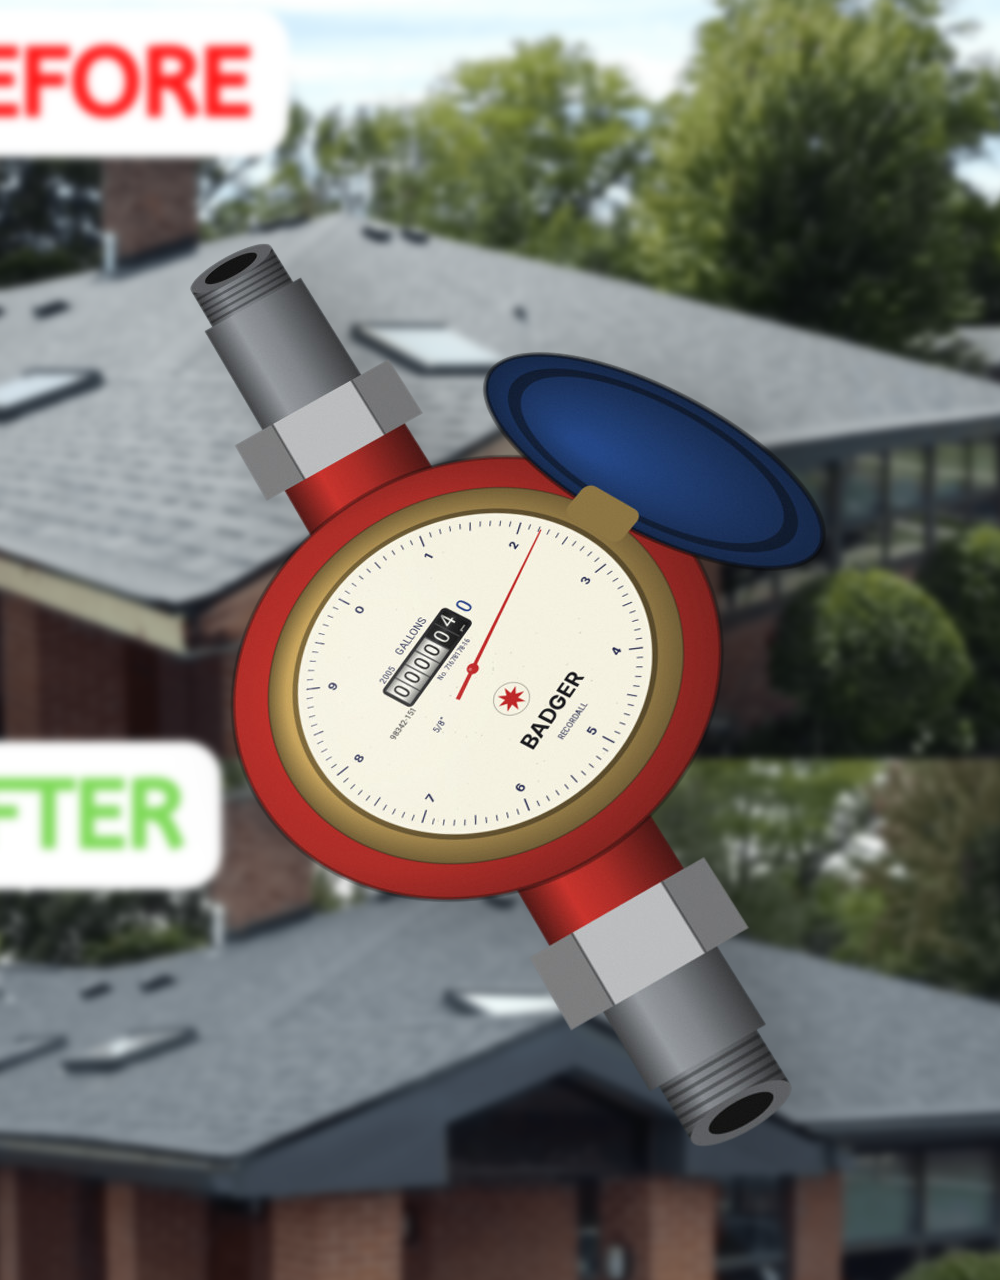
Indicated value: 42.2 gal
